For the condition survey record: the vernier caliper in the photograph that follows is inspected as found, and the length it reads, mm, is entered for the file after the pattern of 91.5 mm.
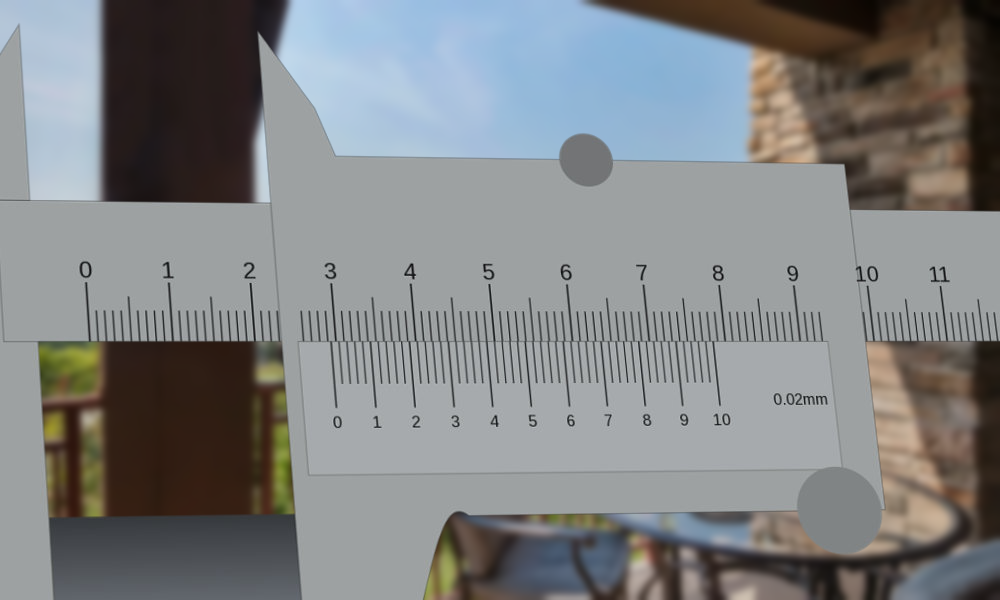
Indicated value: 29.4 mm
